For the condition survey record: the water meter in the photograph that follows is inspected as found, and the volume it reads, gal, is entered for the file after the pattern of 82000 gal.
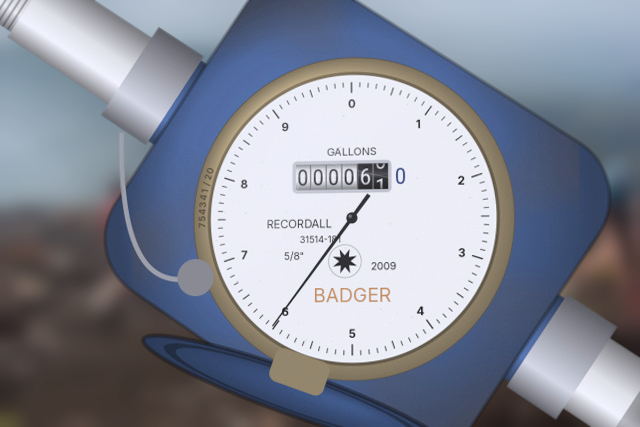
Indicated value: 606.0 gal
